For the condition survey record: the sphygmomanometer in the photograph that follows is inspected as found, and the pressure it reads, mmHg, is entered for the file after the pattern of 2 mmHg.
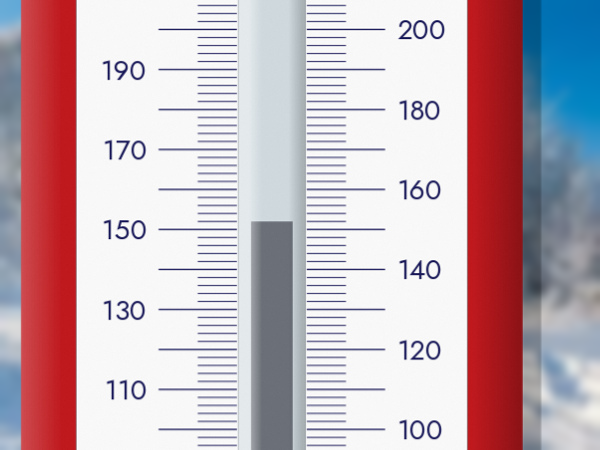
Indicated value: 152 mmHg
